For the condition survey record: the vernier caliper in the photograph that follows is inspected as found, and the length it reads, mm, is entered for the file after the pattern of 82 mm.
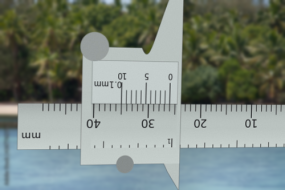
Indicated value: 26.0 mm
